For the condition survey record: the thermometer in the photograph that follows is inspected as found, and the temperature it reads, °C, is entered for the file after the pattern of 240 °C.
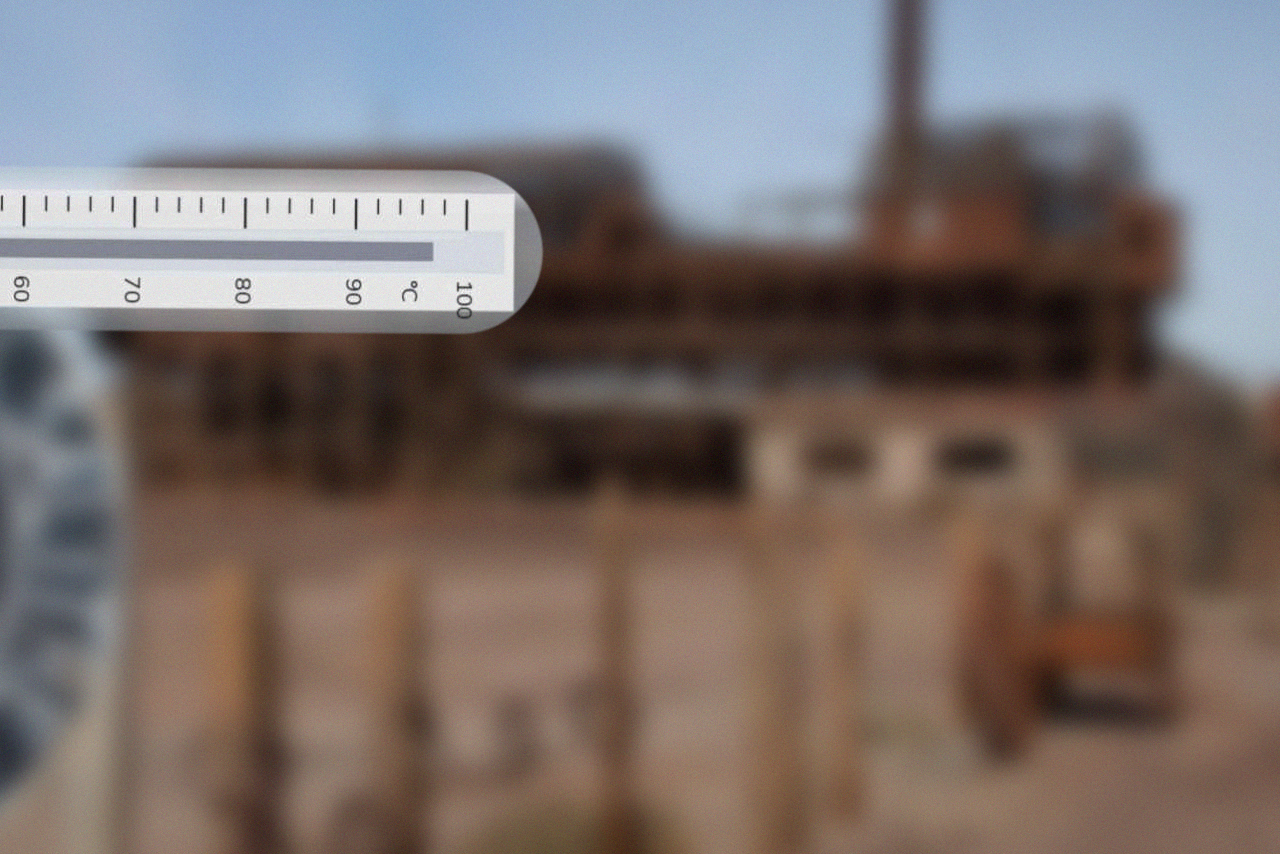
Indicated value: 97 °C
